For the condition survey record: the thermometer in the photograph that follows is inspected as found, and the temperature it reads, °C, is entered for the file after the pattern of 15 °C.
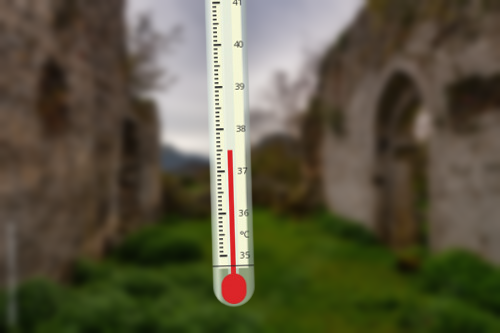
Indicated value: 37.5 °C
